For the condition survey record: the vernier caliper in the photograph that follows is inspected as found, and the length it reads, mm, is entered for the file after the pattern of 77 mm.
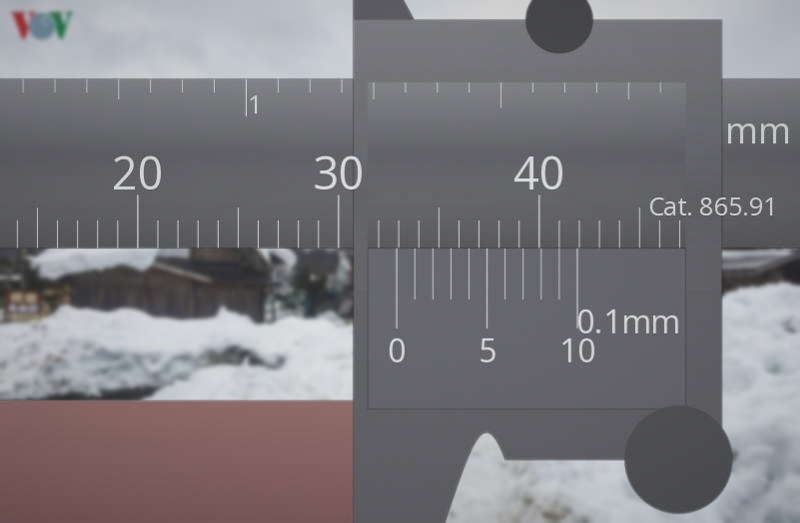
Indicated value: 32.9 mm
